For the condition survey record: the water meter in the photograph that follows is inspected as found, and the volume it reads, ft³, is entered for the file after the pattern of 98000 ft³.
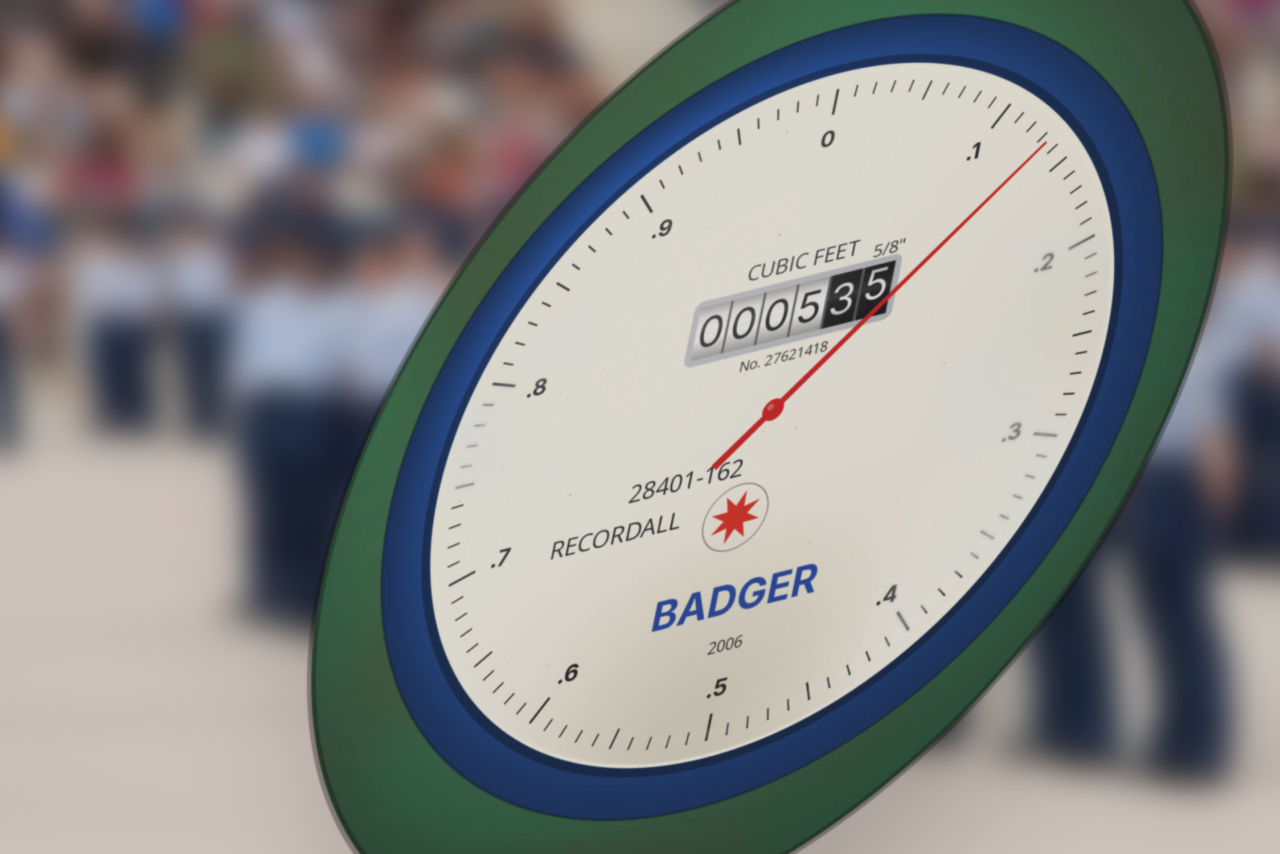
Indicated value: 535.13 ft³
